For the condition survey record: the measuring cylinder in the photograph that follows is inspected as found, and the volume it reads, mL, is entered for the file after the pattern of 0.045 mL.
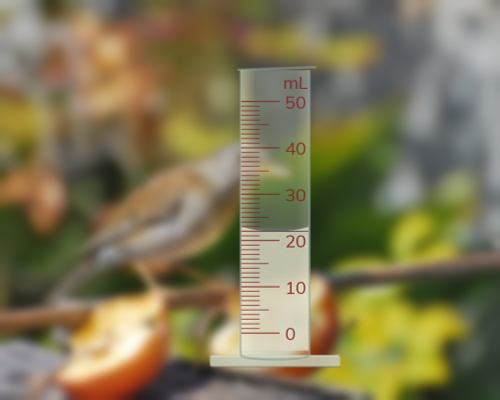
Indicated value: 22 mL
